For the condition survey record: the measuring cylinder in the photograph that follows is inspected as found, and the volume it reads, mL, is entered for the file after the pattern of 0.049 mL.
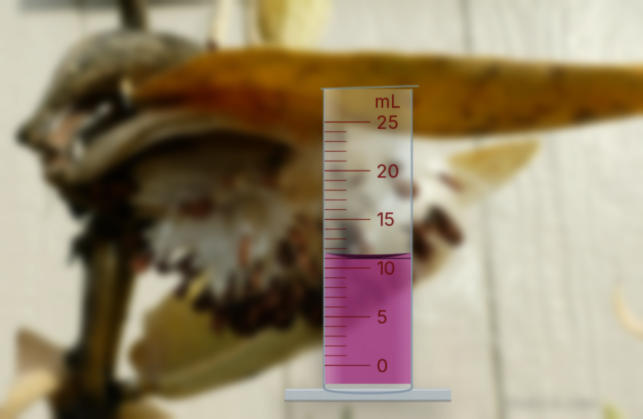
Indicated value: 11 mL
